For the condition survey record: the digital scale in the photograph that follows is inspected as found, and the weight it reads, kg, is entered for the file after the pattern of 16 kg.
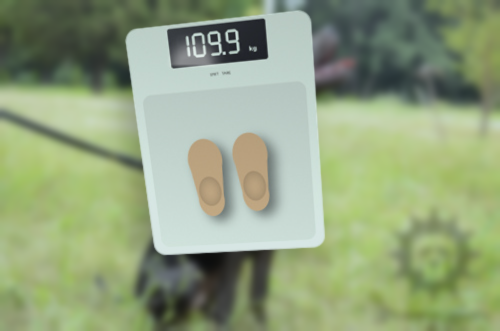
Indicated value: 109.9 kg
